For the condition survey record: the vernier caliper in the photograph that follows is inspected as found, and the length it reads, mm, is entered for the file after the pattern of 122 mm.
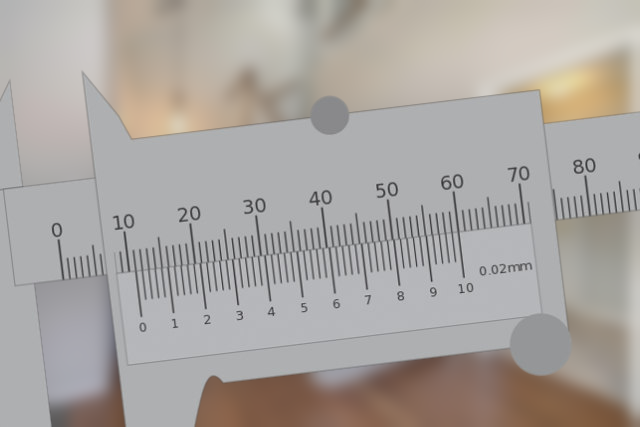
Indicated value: 11.0 mm
